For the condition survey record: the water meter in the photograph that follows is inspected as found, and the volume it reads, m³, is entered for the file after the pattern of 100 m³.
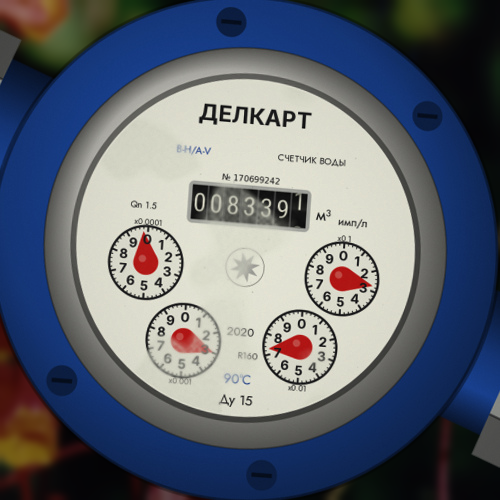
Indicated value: 83391.2729 m³
